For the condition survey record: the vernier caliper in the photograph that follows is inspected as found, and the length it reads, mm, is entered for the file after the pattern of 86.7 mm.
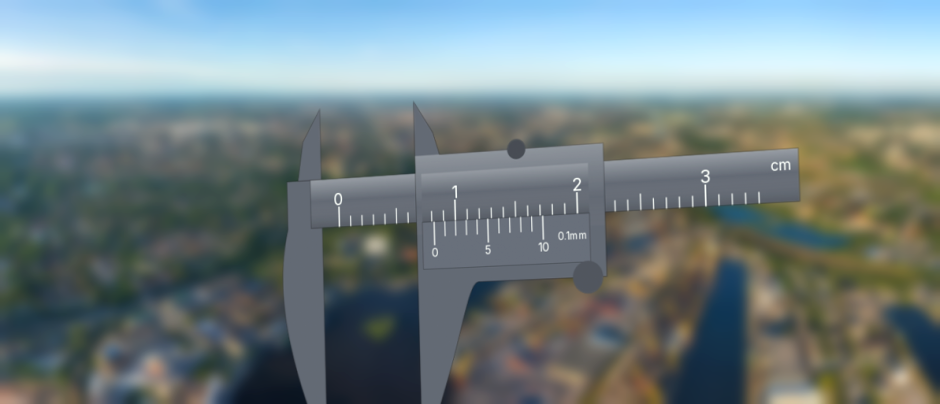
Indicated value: 8.2 mm
